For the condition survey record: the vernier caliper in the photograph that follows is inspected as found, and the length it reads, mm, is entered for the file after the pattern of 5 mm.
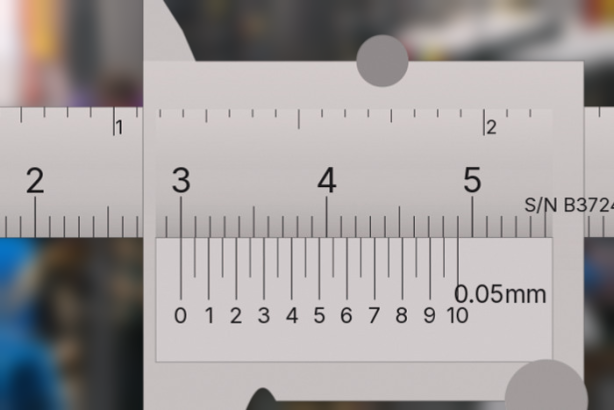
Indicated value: 30.0 mm
